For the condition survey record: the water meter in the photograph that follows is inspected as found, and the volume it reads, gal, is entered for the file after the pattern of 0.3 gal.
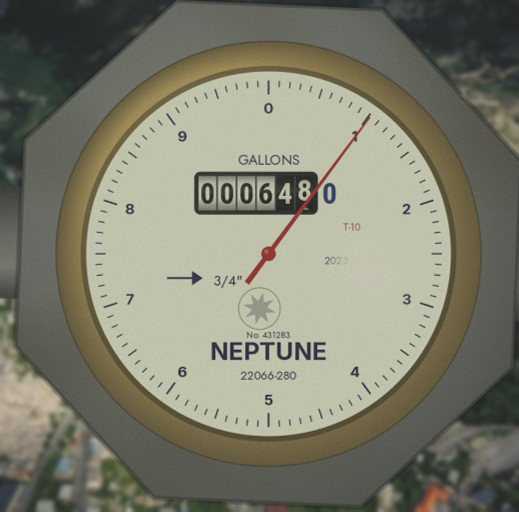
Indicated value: 6481.0 gal
